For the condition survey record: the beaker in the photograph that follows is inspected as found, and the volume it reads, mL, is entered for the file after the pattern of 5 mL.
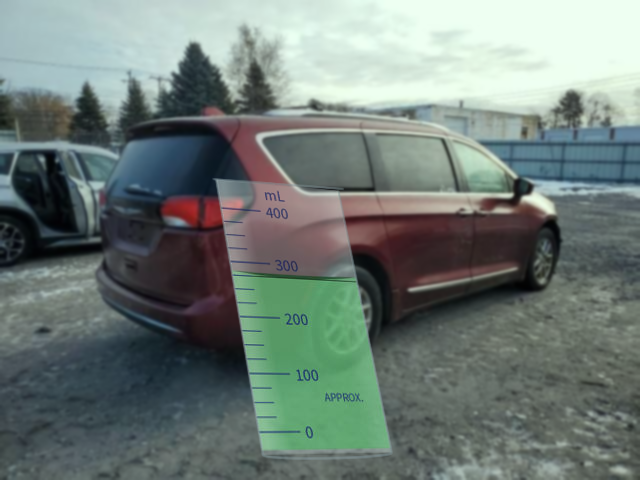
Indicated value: 275 mL
